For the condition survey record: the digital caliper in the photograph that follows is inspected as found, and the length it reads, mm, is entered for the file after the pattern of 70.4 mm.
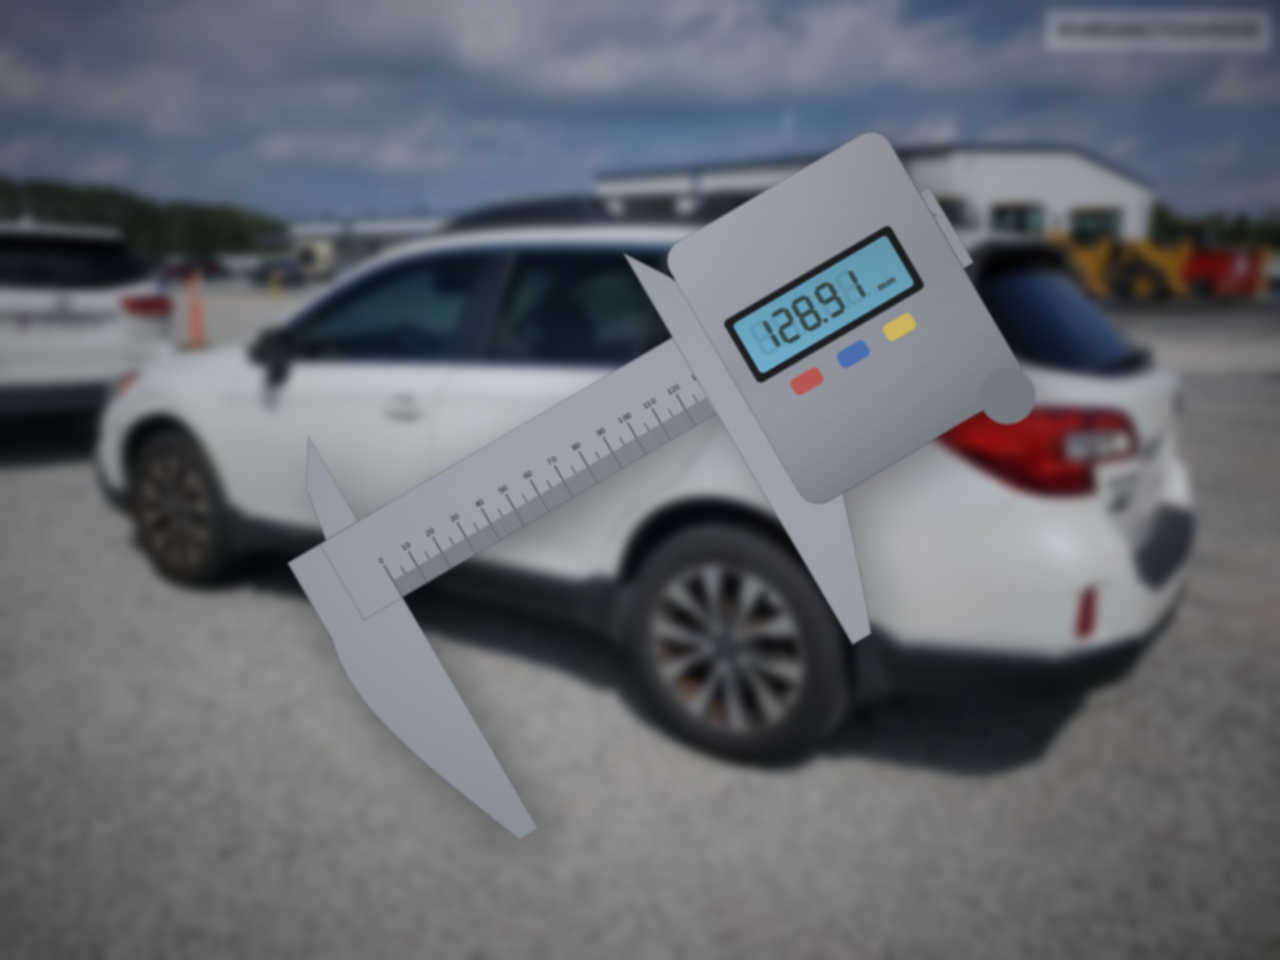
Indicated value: 128.91 mm
